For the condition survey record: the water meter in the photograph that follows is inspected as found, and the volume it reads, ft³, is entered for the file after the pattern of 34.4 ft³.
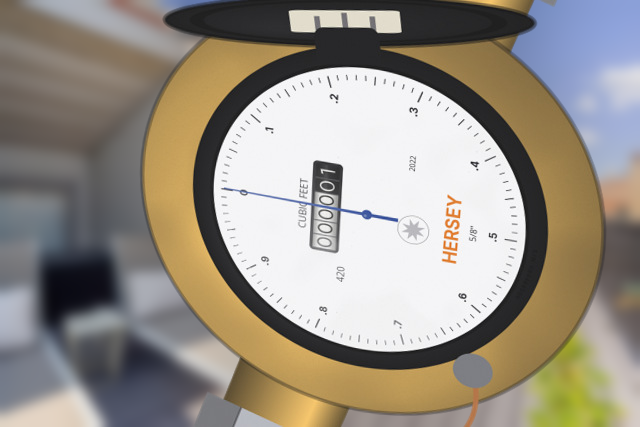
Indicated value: 1.00 ft³
